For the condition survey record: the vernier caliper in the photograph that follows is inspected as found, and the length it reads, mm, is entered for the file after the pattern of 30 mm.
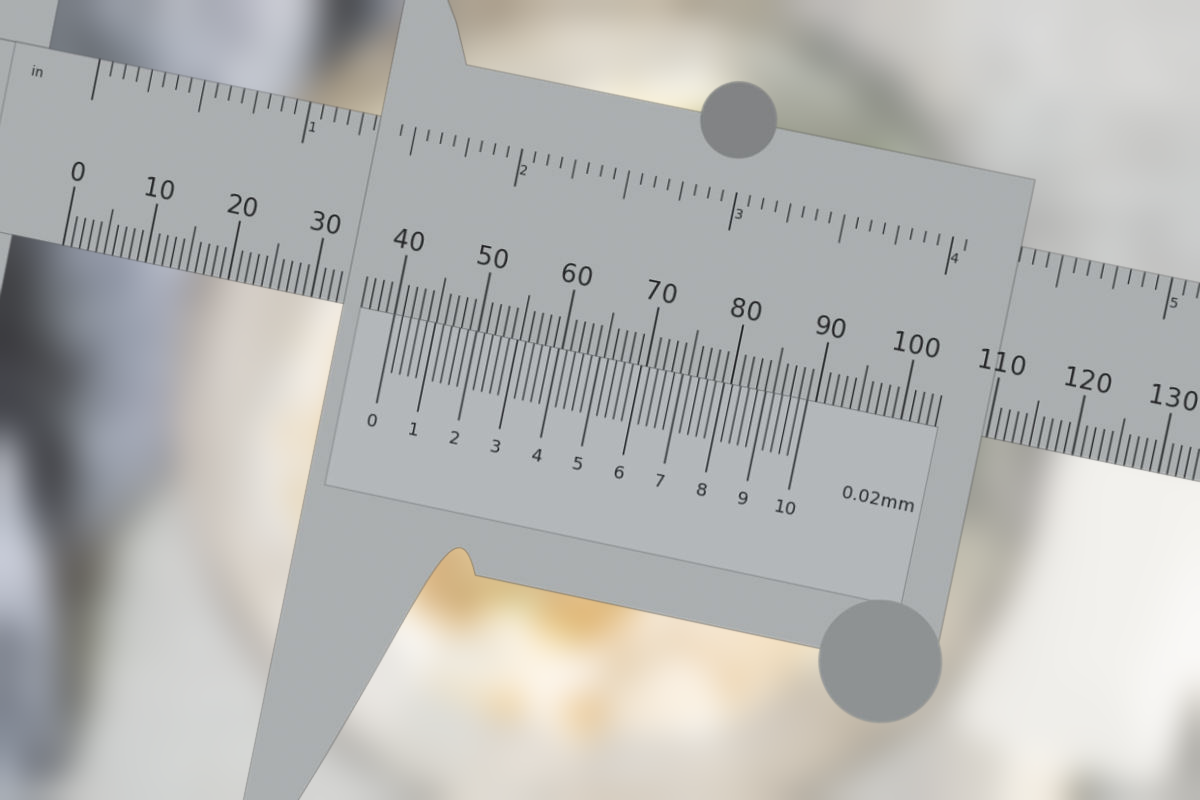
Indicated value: 40.0 mm
